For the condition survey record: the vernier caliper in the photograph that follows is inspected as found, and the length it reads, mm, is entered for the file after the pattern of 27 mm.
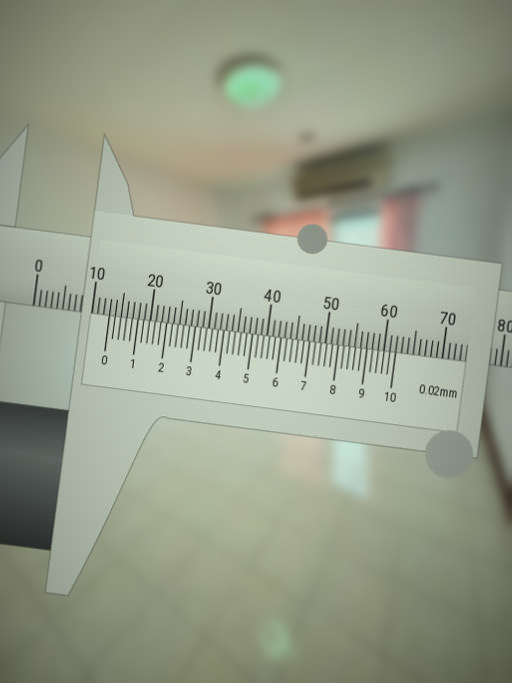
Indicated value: 13.0 mm
